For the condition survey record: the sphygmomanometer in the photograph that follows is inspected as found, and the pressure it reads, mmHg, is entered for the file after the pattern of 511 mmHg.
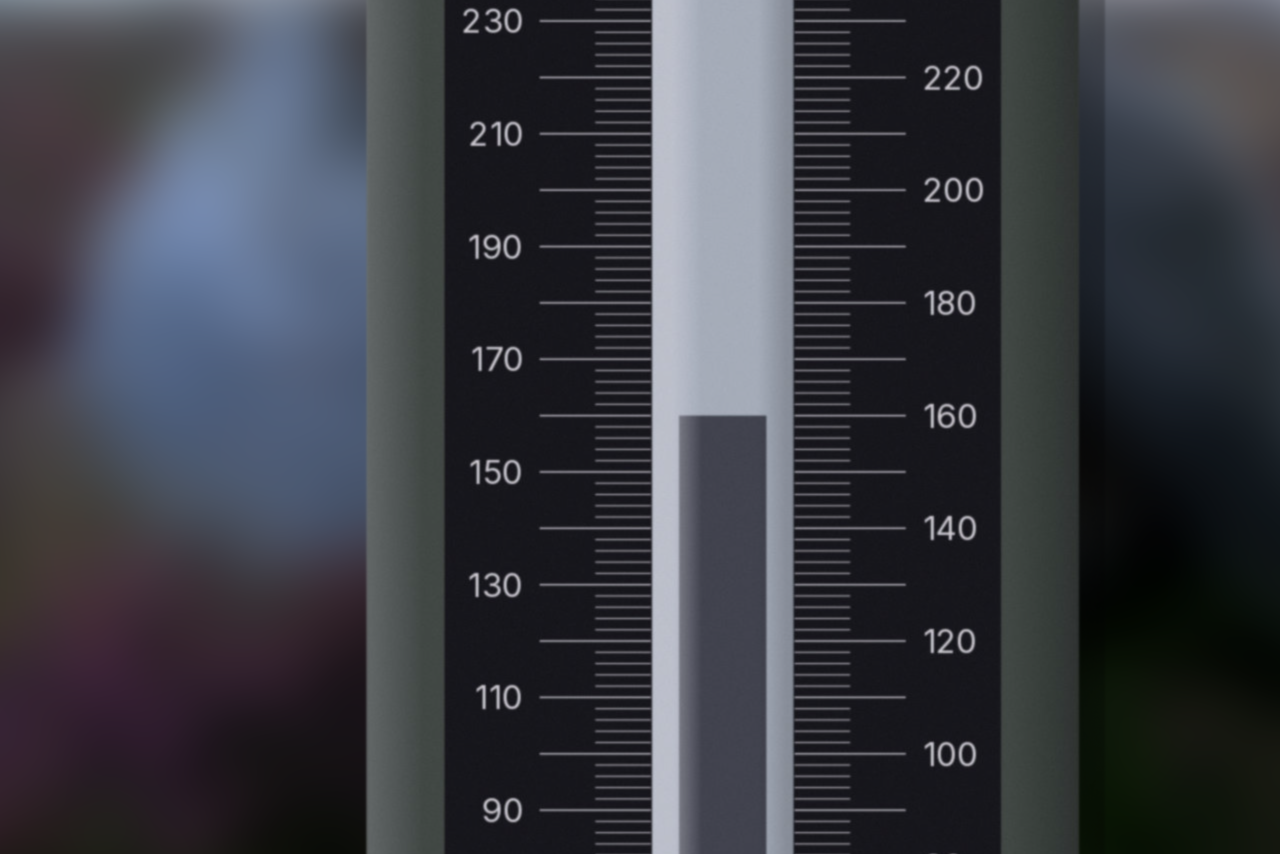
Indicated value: 160 mmHg
